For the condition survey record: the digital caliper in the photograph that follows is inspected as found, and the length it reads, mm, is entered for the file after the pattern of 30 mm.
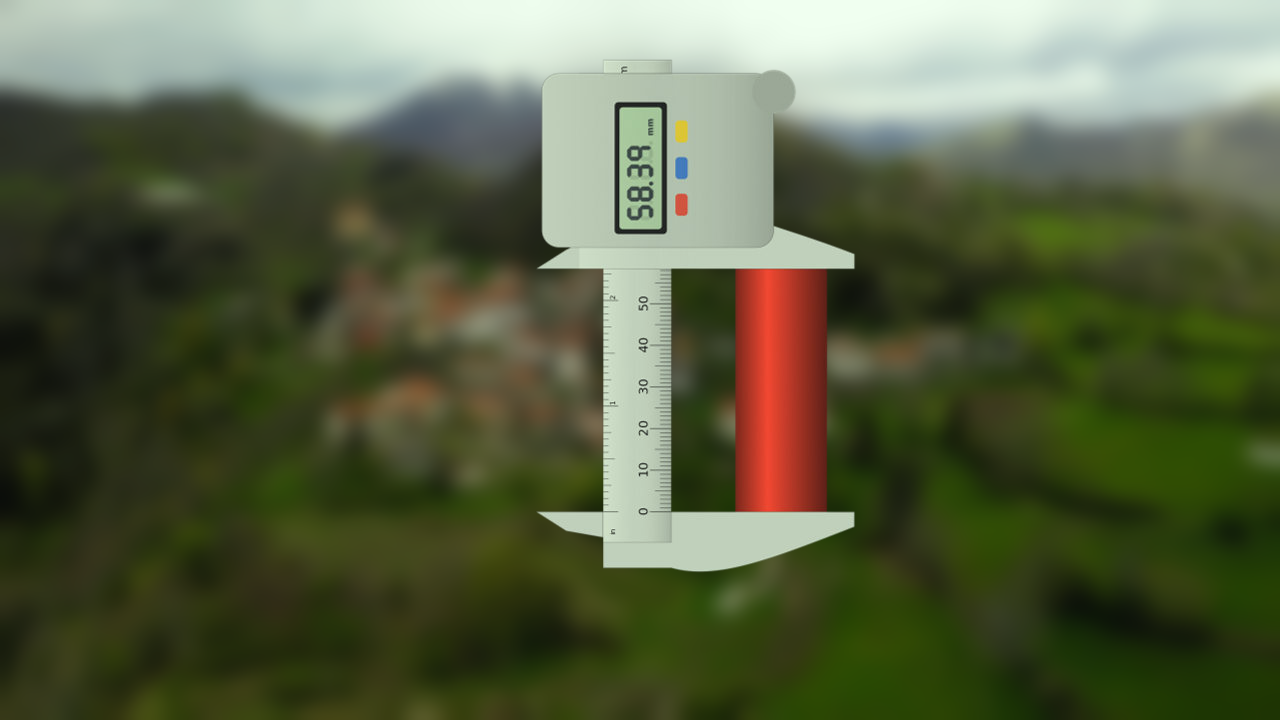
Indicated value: 58.39 mm
